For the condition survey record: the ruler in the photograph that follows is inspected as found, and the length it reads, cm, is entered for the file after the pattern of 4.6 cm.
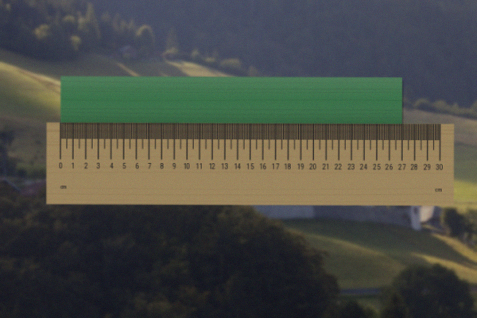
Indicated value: 27 cm
